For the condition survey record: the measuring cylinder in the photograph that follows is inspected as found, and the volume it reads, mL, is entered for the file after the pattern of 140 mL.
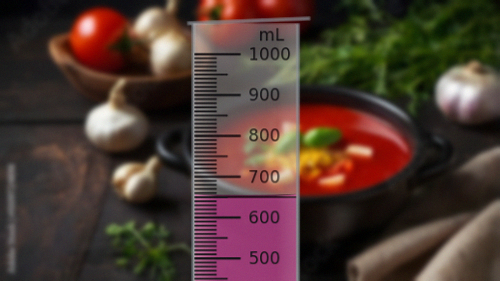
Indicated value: 650 mL
